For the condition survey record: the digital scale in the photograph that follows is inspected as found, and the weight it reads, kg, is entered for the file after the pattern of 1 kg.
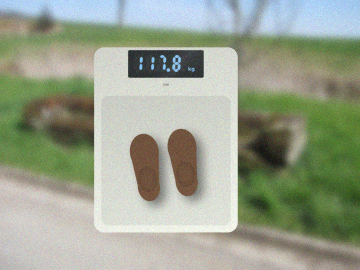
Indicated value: 117.8 kg
